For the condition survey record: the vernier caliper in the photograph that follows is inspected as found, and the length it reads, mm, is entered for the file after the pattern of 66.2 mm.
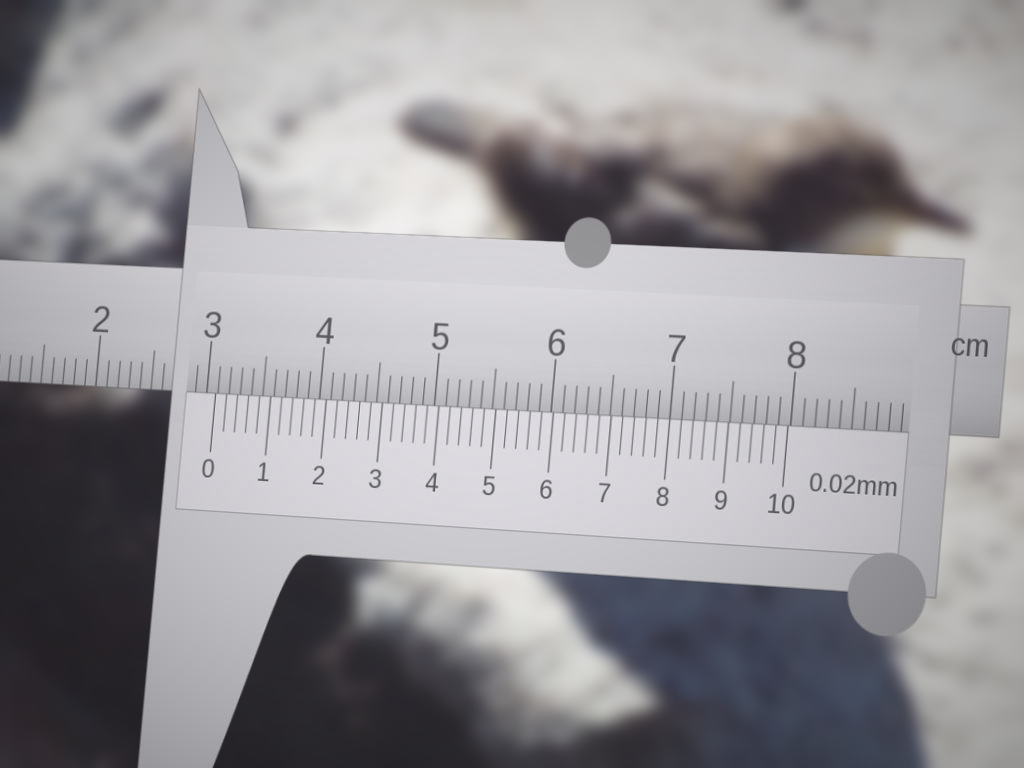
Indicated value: 30.8 mm
